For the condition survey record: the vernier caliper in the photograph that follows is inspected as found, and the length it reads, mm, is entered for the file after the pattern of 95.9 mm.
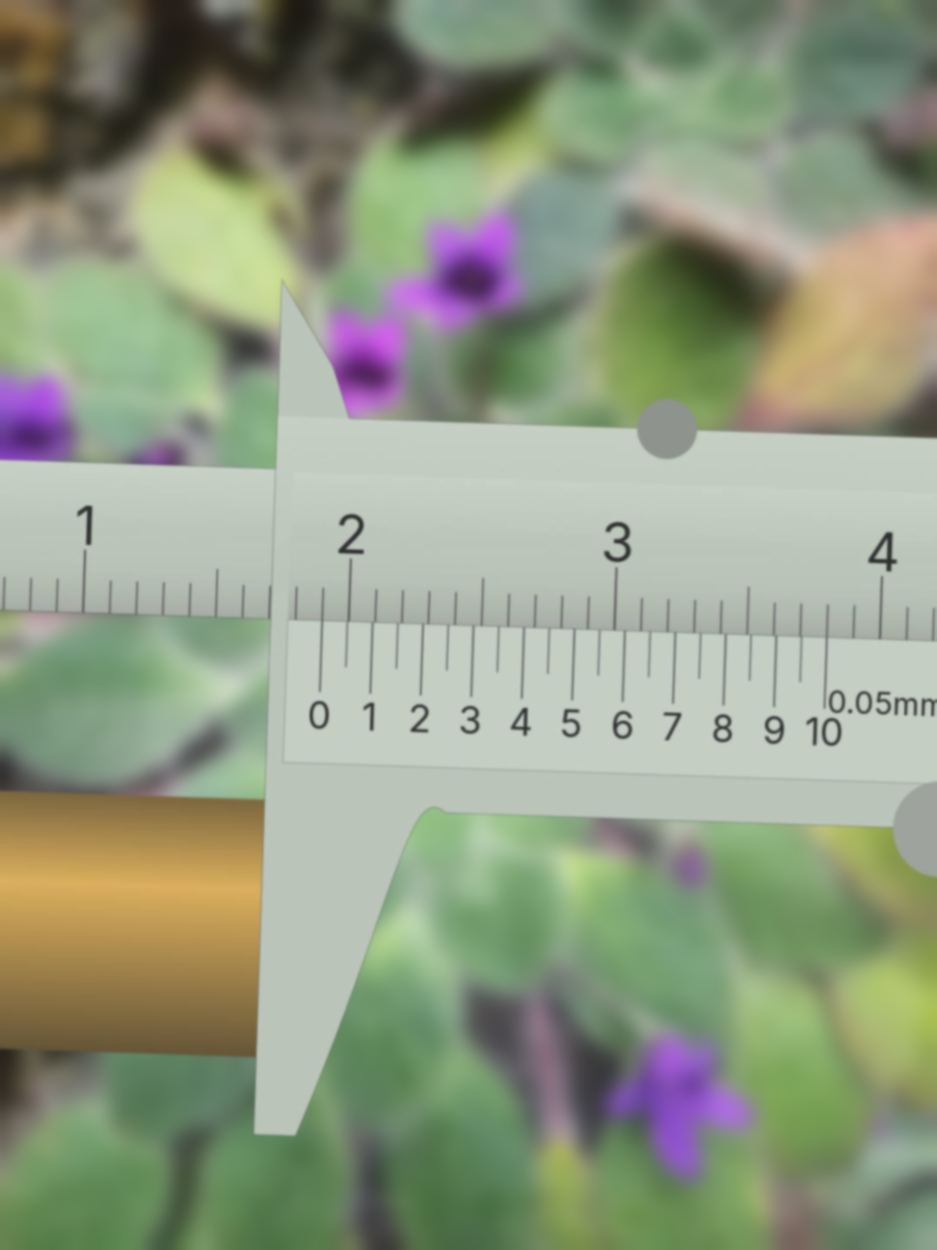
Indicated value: 19.0 mm
